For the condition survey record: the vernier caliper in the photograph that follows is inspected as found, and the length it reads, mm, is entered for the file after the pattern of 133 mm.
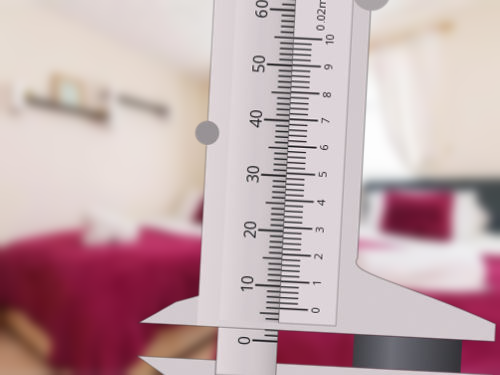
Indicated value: 6.0 mm
